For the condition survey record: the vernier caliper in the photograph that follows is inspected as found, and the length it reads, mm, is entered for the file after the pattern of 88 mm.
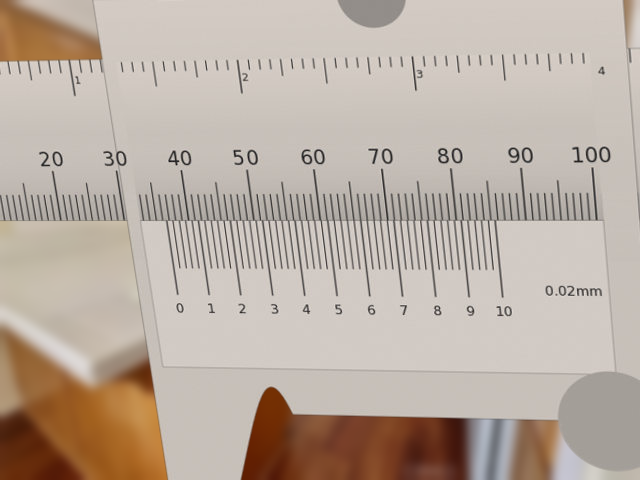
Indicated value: 36.6 mm
